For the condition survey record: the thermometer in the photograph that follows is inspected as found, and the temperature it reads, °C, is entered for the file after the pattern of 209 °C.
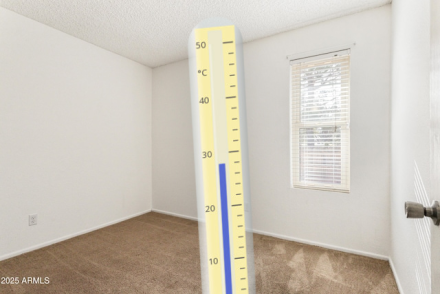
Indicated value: 28 °C
